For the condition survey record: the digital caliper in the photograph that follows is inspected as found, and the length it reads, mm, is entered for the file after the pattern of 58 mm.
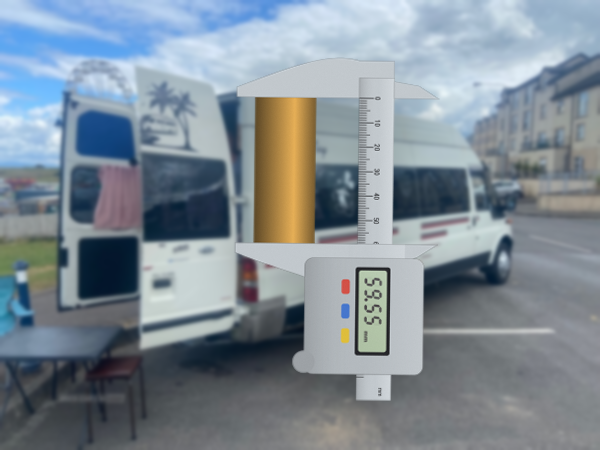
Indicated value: 59.55 mm
